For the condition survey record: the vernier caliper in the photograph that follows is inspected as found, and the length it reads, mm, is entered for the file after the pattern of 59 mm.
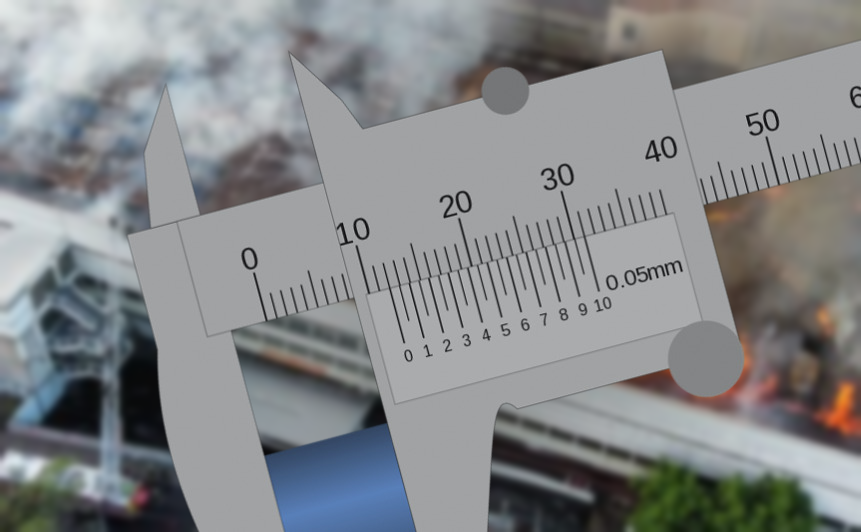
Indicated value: 12.0 mm
